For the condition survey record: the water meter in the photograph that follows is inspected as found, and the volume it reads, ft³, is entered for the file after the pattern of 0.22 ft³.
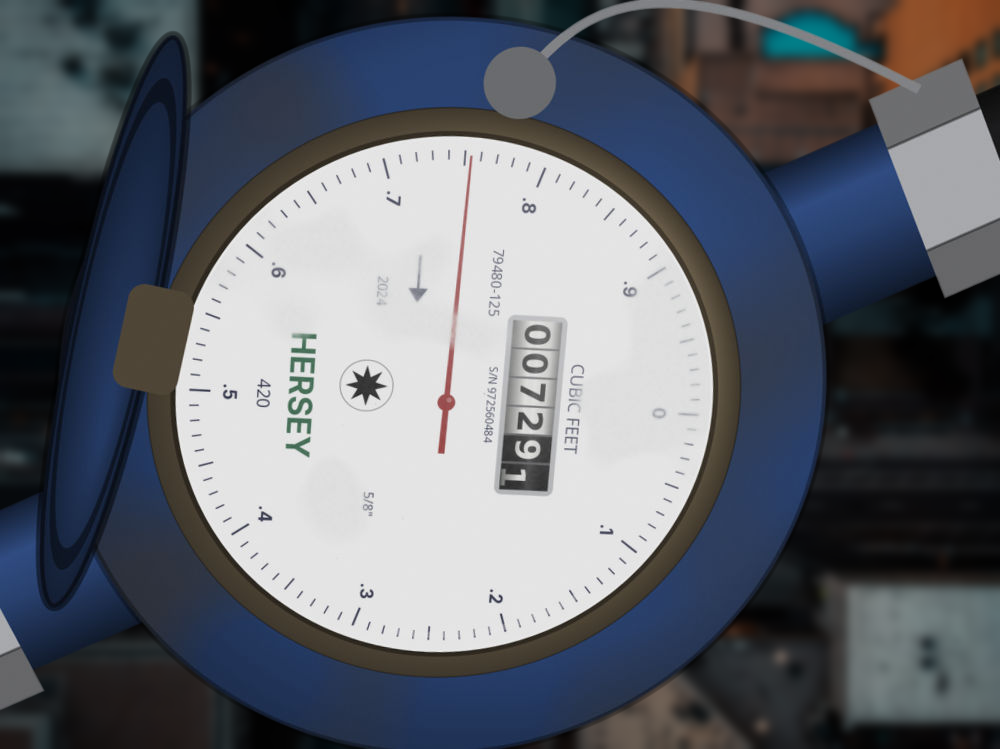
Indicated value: 7290.75 ft³
